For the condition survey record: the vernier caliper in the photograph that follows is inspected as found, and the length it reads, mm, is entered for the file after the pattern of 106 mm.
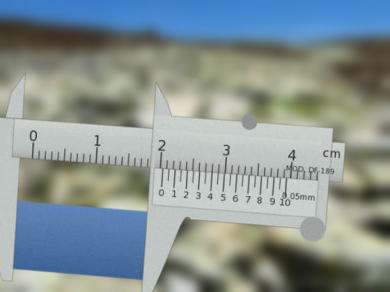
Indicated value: 20.4 mm
